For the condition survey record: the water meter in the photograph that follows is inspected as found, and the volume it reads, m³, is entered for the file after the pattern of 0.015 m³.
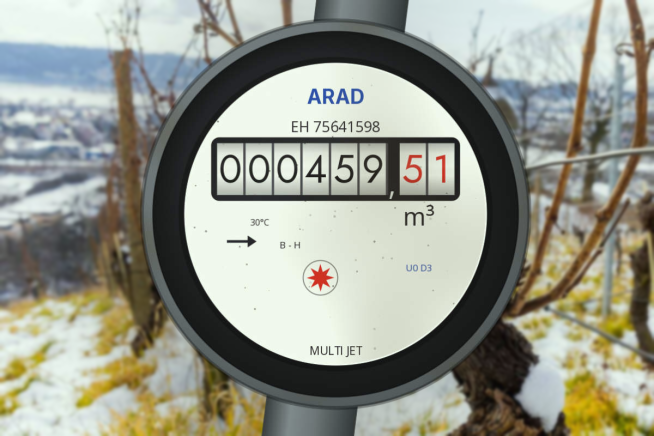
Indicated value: 459.51 m³
